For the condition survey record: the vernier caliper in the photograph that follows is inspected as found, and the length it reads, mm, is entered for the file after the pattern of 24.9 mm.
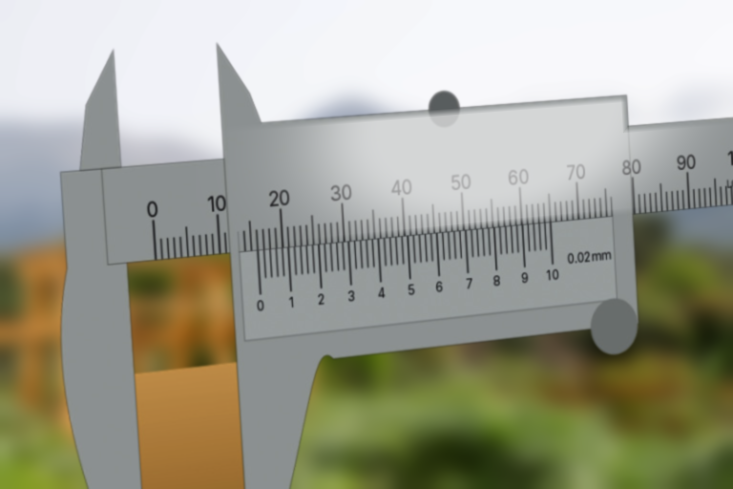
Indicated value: 16.0 mm
